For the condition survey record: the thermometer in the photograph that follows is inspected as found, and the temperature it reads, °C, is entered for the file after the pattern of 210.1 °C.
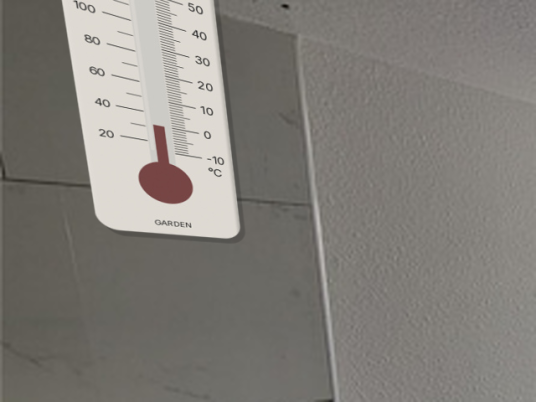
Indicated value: 0 °C
